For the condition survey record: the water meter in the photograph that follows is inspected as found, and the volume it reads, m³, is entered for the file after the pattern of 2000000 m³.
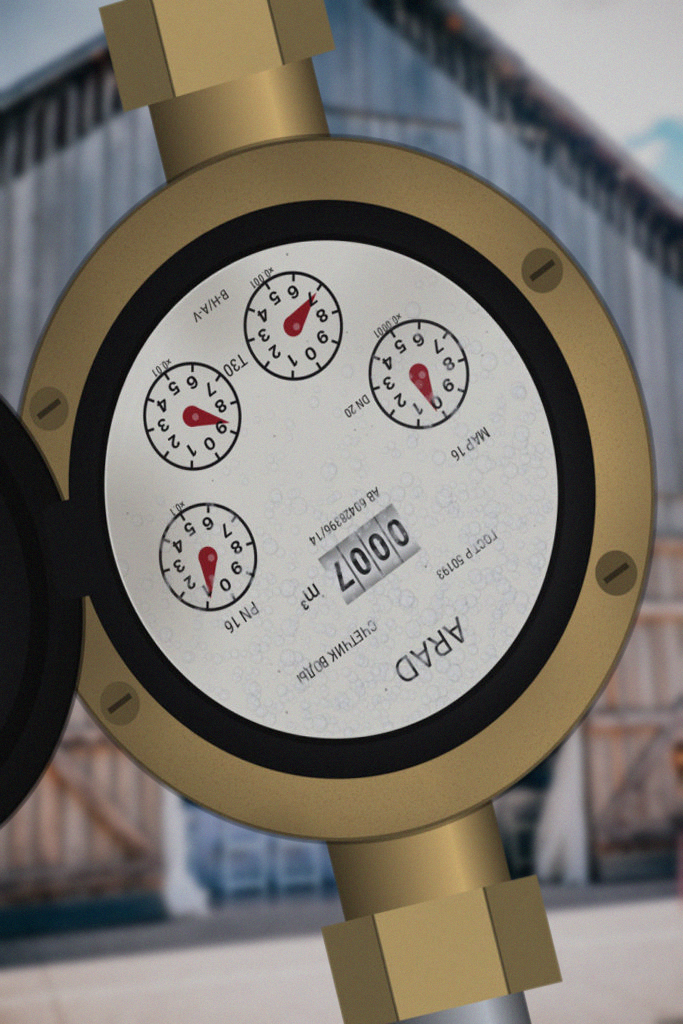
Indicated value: 7.0870 m³
